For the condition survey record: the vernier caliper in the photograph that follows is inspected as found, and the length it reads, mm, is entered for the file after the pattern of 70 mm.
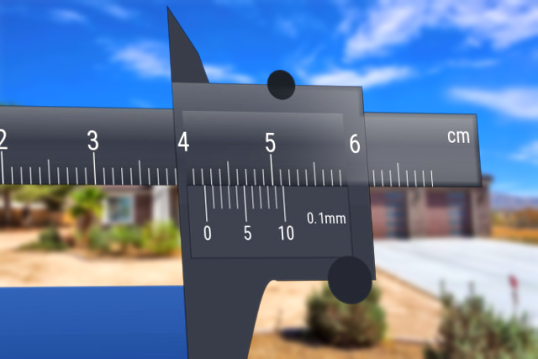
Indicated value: 42.2 mm
